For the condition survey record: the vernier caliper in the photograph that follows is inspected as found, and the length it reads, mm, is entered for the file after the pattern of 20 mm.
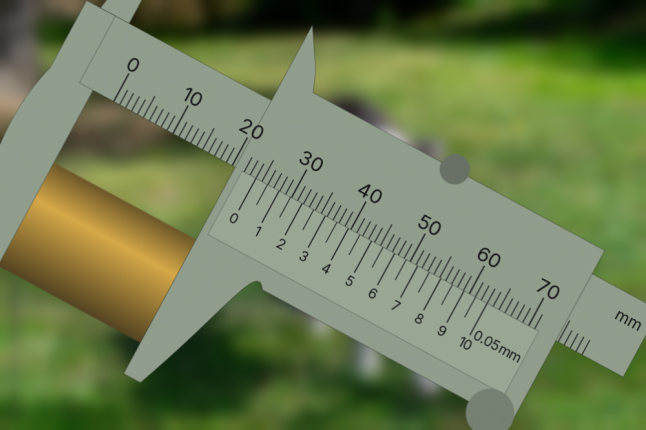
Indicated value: 24.0 mm
